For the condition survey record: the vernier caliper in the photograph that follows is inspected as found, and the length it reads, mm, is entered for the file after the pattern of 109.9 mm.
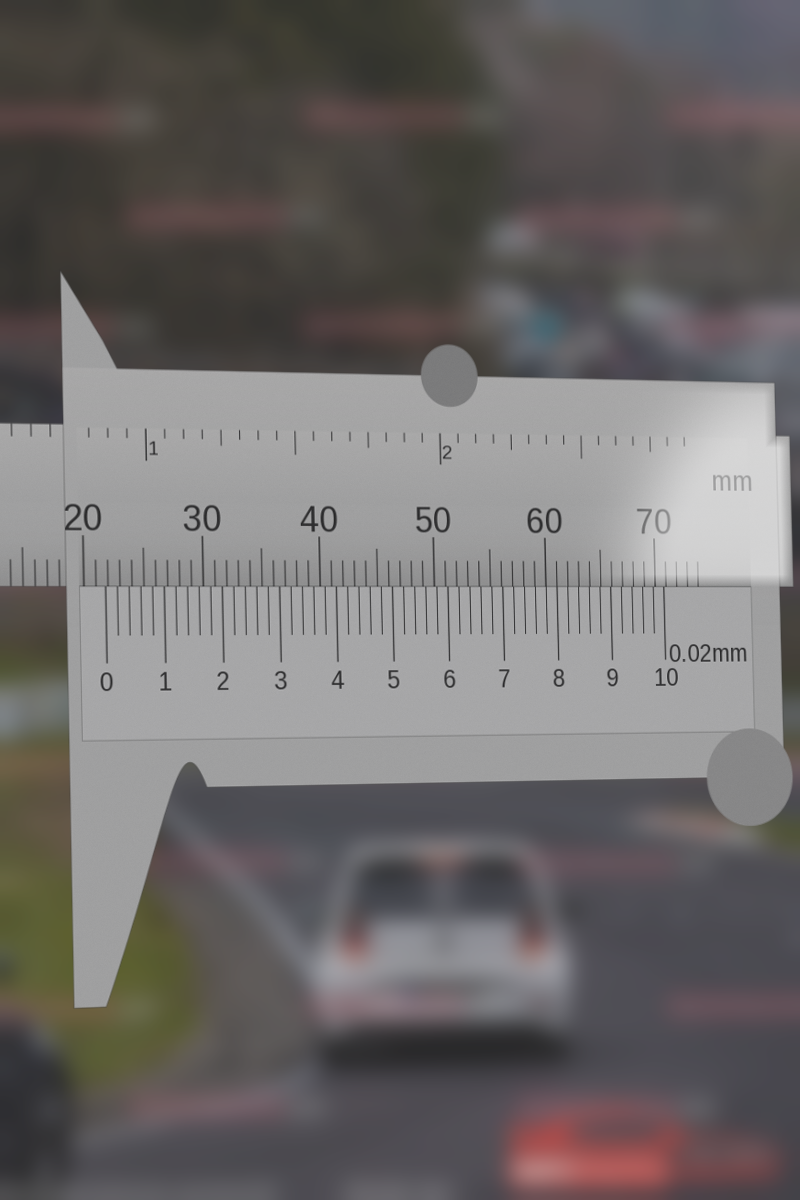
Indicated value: 21.8 mm
